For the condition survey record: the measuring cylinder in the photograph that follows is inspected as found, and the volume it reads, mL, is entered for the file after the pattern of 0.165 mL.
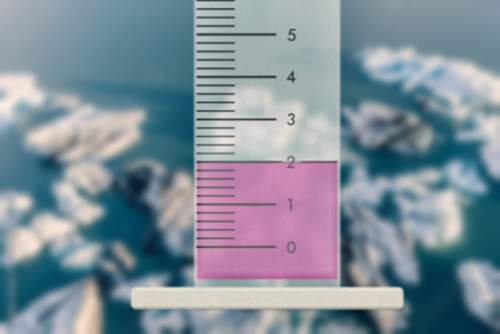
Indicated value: 2 mL
